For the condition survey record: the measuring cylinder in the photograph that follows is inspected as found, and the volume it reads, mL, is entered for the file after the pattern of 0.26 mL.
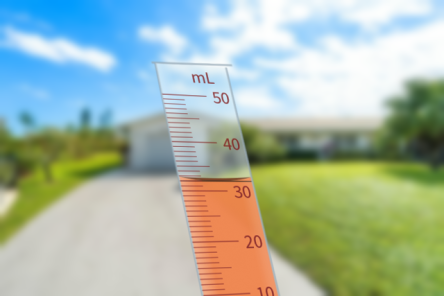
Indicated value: 32 mL
